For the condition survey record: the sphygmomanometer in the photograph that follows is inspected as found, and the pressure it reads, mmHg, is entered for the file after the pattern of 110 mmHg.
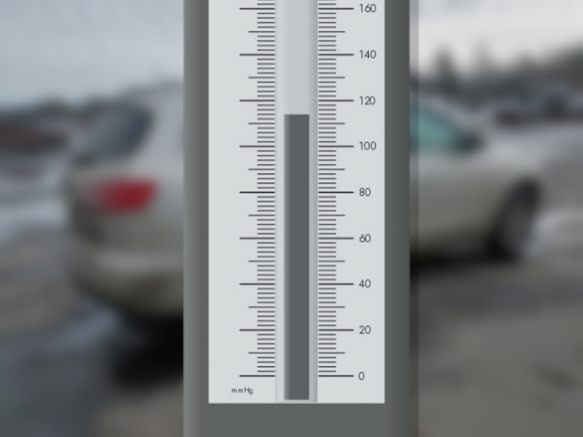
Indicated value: 114 mmHg
